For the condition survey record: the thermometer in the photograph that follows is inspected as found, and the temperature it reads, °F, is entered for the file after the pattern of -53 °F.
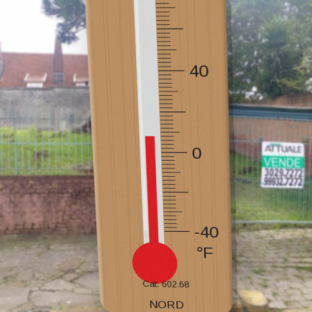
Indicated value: 8 °F
